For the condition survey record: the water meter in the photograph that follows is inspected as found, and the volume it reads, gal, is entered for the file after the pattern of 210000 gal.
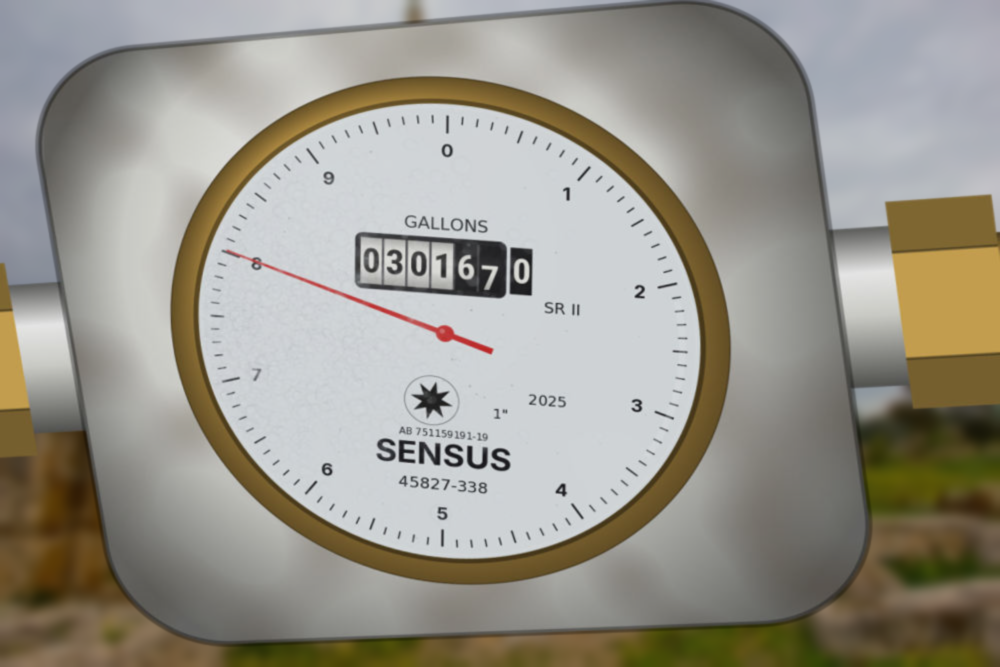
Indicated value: 301668.0 gal
